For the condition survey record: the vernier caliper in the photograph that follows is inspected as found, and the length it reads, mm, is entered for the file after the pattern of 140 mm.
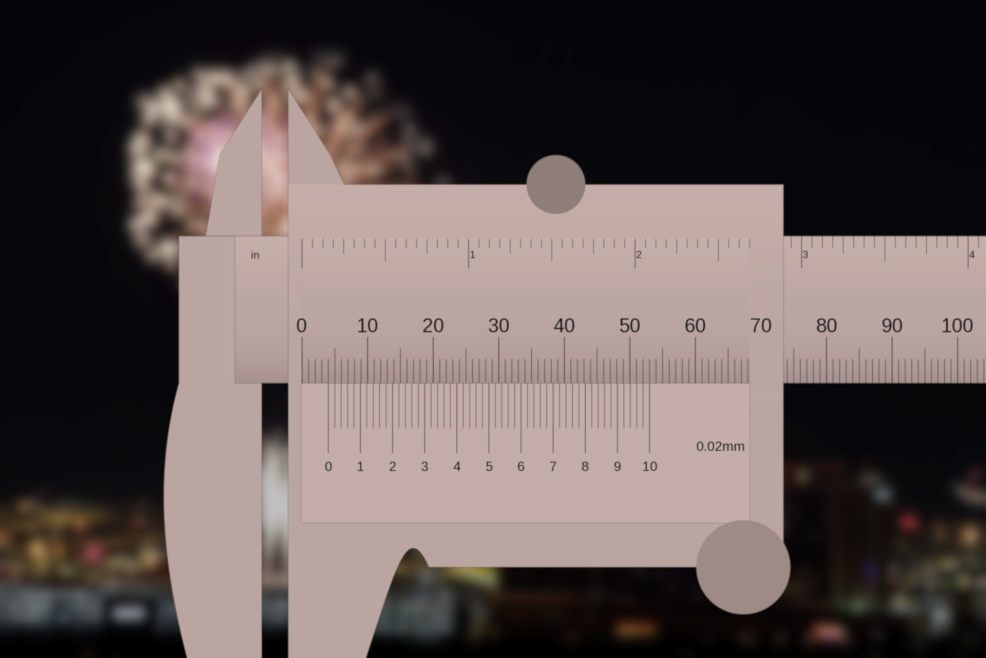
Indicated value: 4.0 mm
